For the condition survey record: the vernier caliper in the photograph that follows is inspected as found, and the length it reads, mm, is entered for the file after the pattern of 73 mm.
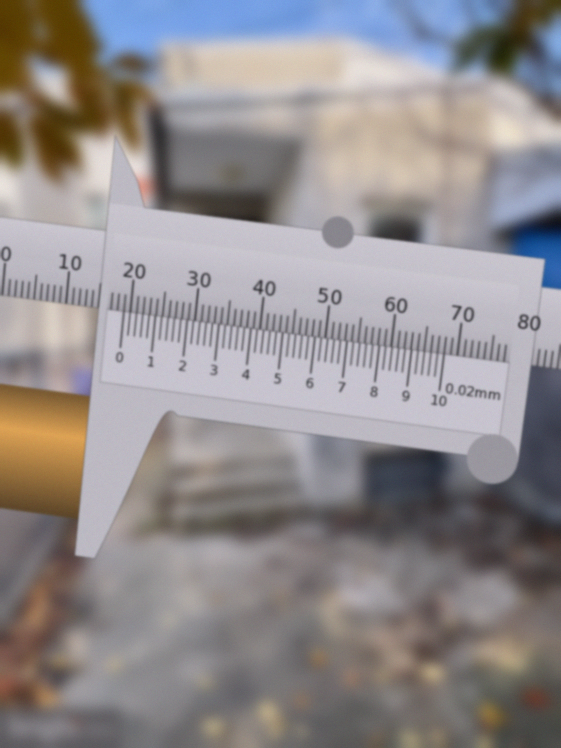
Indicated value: 19.0 mm
